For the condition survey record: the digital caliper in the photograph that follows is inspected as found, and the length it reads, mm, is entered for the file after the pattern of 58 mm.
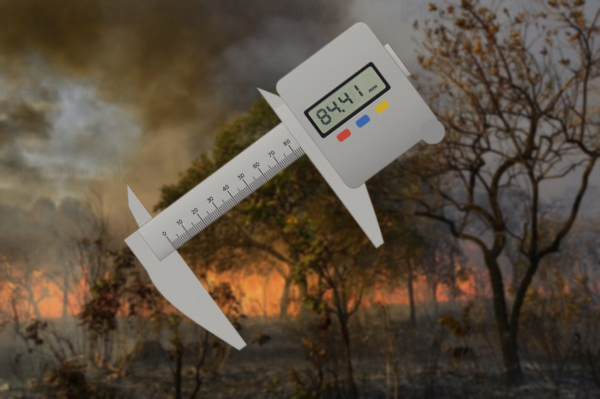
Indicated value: 84.41 mm
